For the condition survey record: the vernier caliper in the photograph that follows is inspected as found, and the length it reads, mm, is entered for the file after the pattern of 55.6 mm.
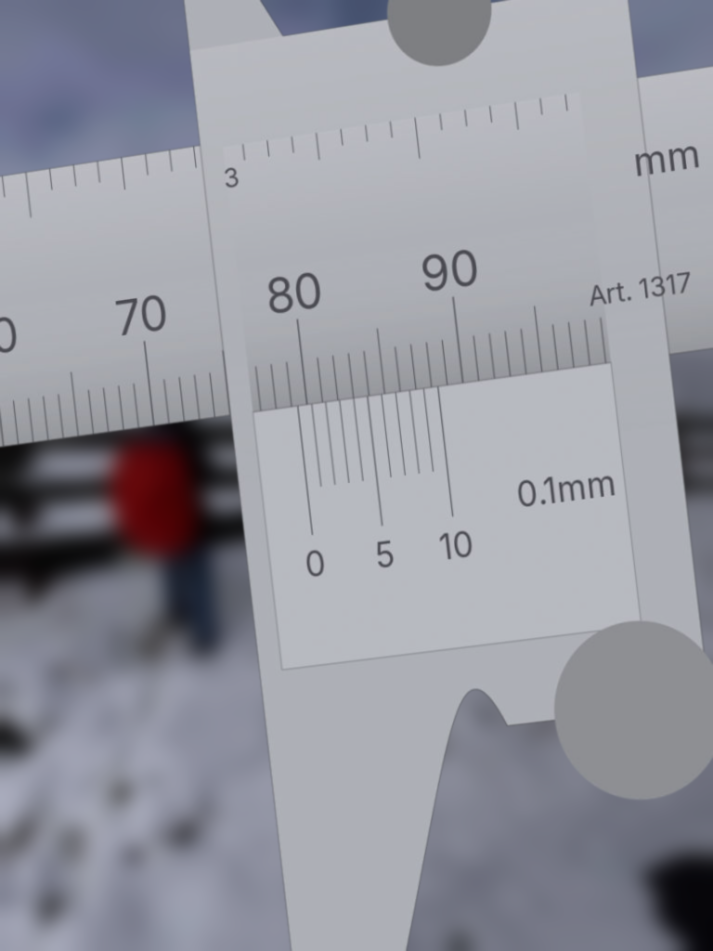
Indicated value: 79.4 mm
